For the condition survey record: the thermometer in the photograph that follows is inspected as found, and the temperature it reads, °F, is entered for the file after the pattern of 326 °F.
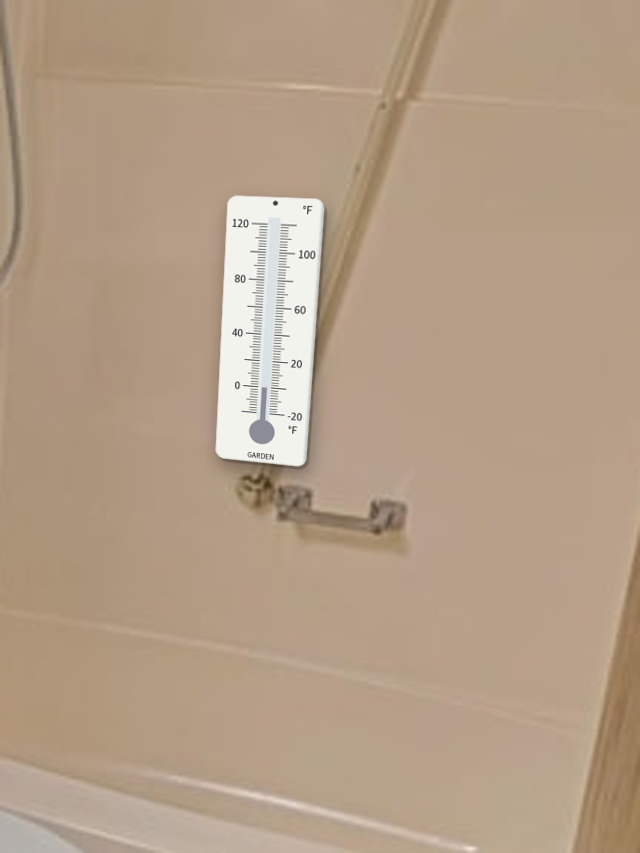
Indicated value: 0 °F
